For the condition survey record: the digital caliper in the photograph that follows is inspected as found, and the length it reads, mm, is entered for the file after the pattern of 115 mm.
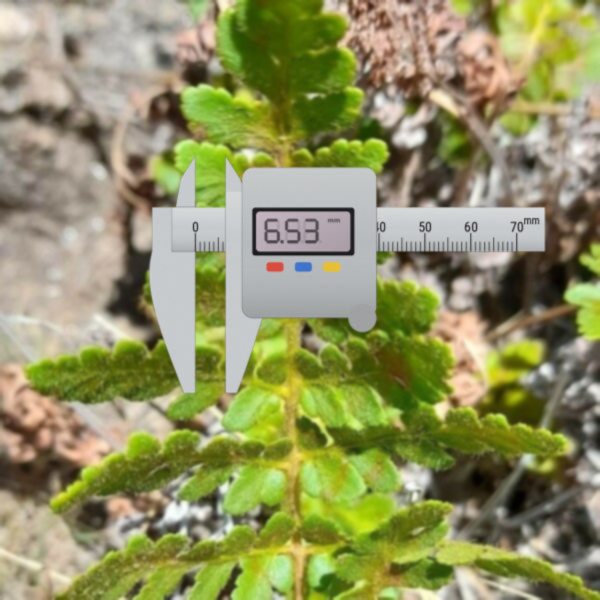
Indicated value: 6.53 mm
